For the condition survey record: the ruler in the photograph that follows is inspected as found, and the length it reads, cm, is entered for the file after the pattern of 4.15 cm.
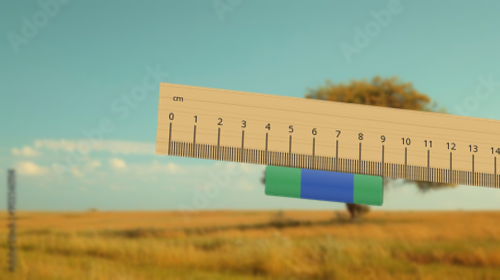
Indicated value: 5 cm
